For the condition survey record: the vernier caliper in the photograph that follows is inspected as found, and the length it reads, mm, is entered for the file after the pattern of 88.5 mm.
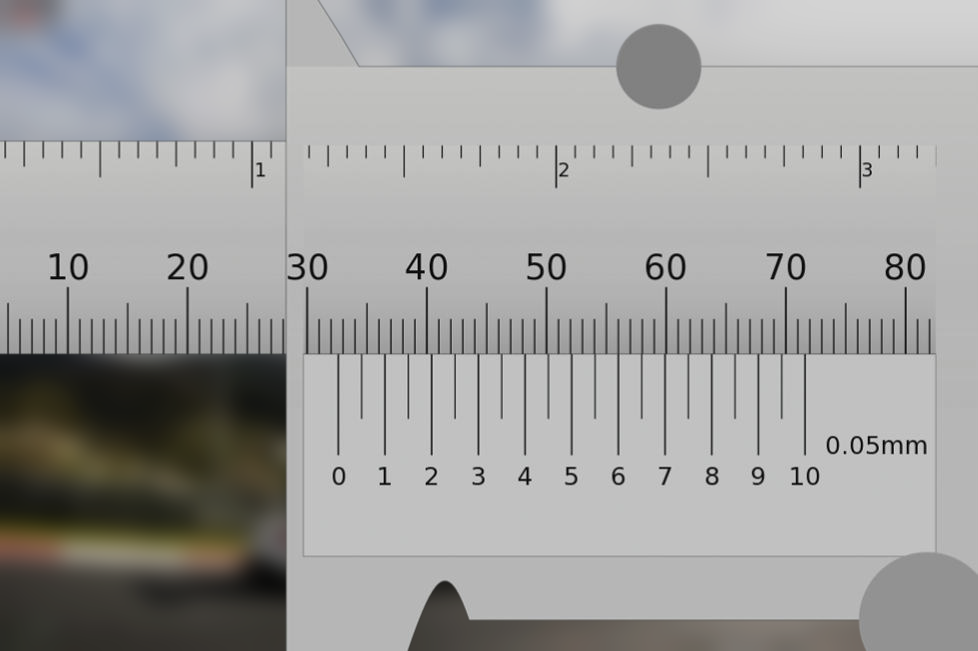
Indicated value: 32.6 mm
